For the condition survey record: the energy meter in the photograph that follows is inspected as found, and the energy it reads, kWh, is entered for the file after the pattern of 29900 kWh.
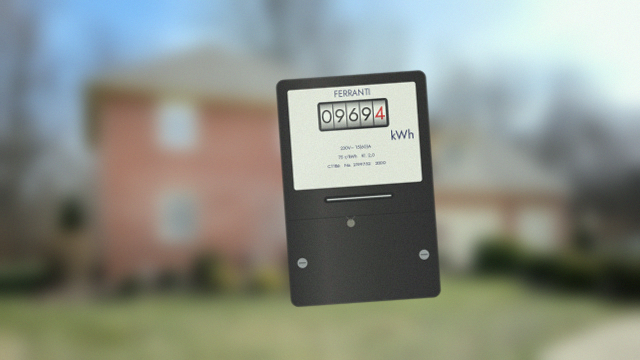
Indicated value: 969.4 kWh
